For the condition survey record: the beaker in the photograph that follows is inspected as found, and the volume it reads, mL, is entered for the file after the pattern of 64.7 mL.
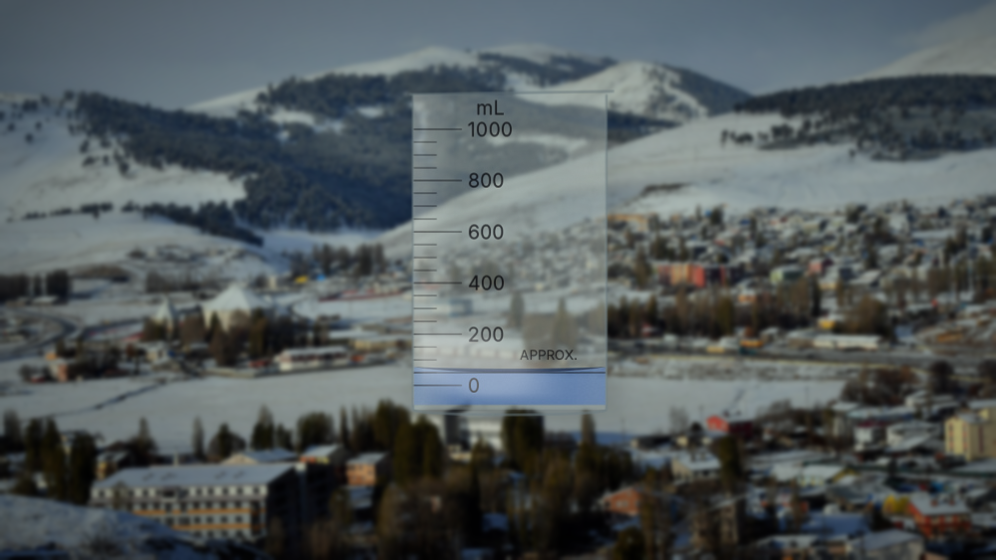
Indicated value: 50 mL
